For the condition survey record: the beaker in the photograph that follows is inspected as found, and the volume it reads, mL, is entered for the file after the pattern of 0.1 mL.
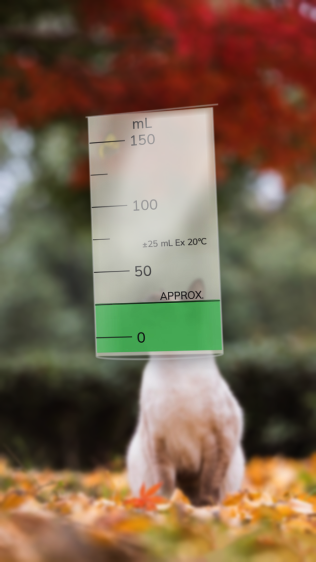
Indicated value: 25 mL
